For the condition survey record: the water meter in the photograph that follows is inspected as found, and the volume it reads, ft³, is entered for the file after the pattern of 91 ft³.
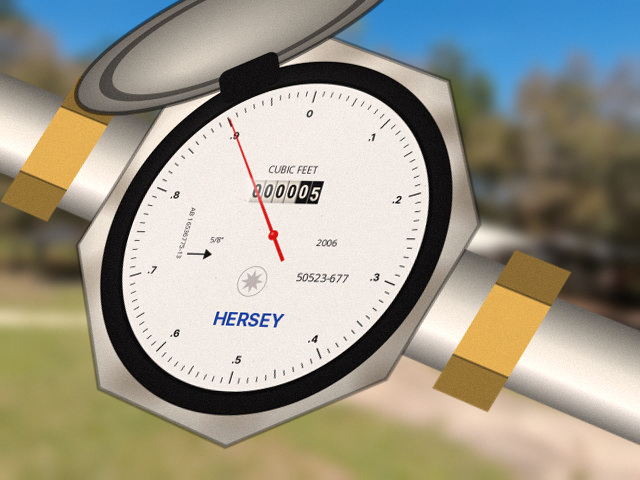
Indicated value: 4.90 ft³
